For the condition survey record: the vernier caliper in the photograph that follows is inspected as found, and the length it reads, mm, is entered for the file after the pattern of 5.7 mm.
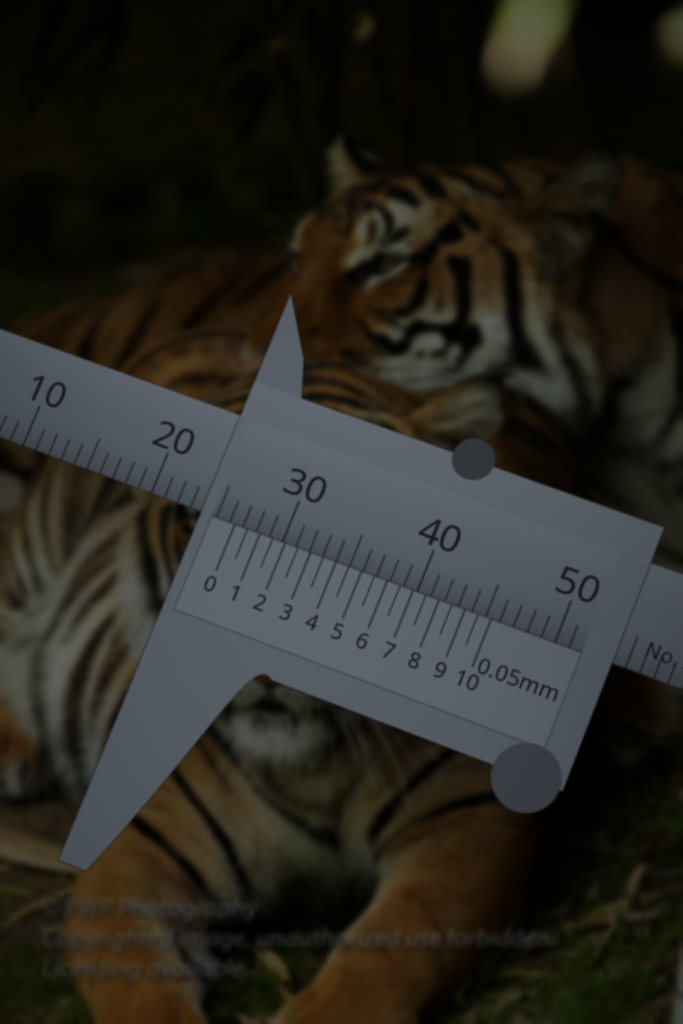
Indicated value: 26.4 mm
